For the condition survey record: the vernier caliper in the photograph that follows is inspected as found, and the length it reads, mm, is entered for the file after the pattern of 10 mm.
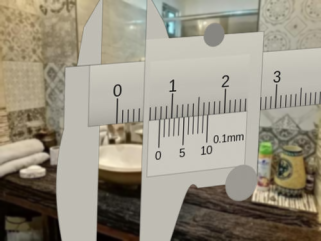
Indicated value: 7.8 mm
